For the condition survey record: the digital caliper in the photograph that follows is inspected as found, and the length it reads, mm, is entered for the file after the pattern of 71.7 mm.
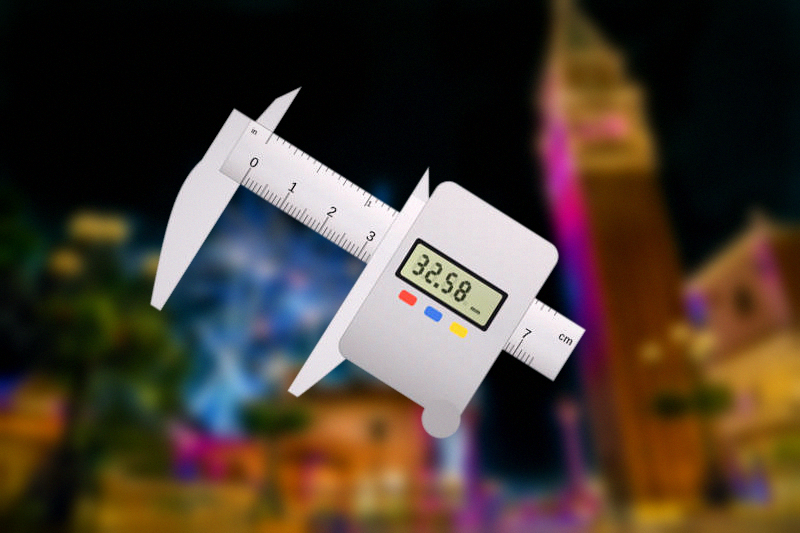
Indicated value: 32.58 mm
